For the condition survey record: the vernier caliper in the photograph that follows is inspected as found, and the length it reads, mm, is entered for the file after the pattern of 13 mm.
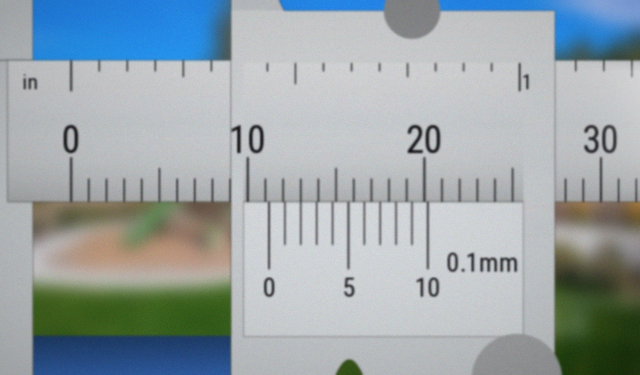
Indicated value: 11.2 mm
